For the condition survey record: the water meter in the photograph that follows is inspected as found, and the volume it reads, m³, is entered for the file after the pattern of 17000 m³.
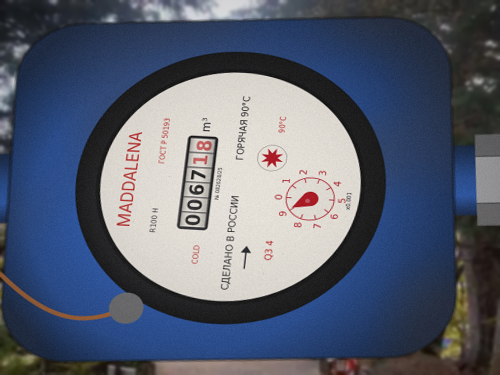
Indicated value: 67.179 m³
